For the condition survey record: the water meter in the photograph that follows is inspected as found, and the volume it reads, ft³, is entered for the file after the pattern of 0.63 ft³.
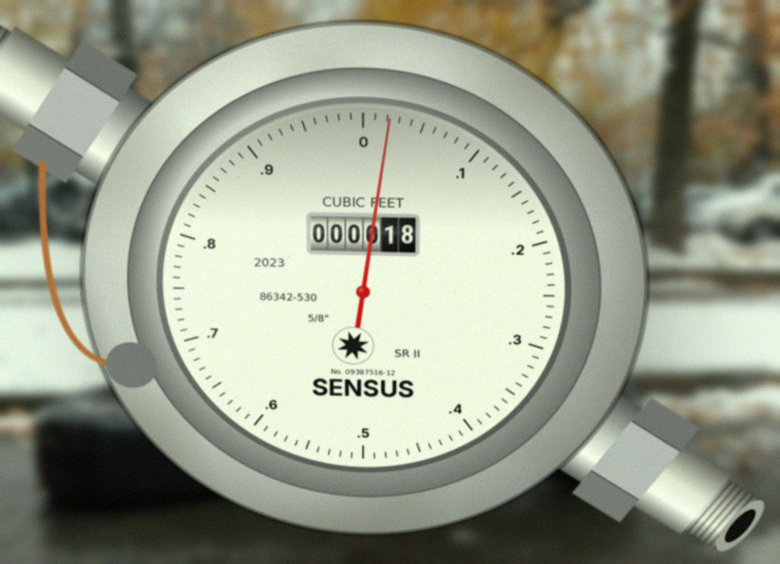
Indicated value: 18.02 ft³
